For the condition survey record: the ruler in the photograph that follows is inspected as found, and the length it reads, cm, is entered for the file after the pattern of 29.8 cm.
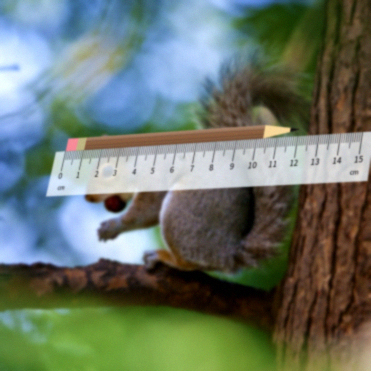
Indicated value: 12 cm
